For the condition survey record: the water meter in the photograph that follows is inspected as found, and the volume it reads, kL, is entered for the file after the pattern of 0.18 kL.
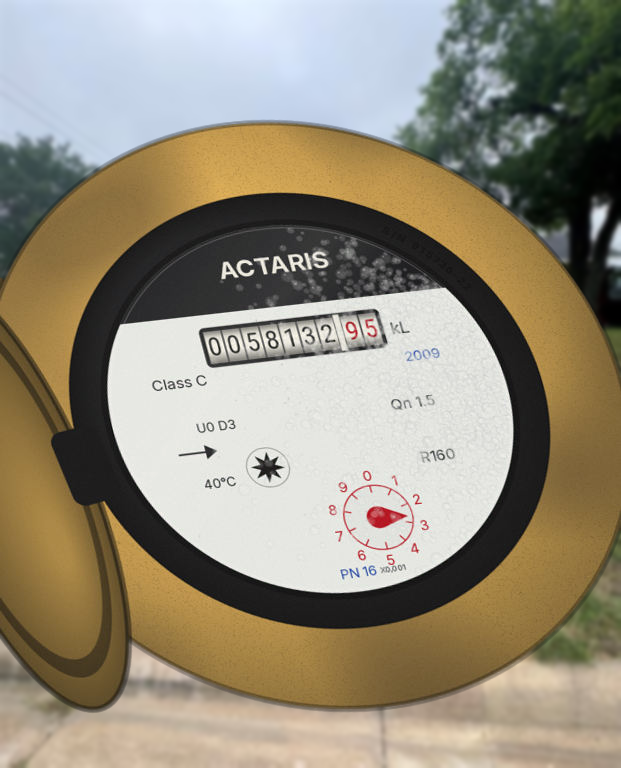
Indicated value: 58132.952 kL
